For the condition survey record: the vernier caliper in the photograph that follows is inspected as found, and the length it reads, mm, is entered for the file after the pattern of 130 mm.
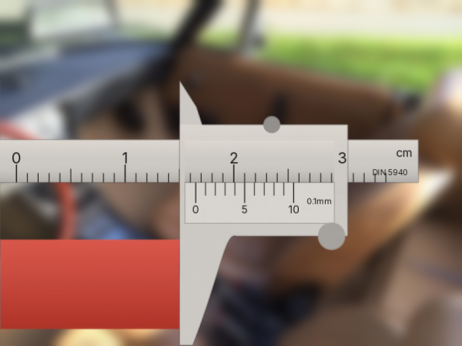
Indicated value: 16.5 mm
